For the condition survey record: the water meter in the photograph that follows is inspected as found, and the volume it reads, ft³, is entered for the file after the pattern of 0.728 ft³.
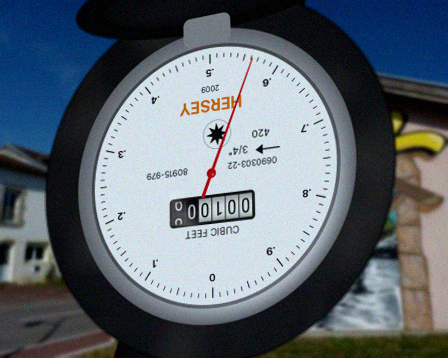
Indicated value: 1008.56 ft³
